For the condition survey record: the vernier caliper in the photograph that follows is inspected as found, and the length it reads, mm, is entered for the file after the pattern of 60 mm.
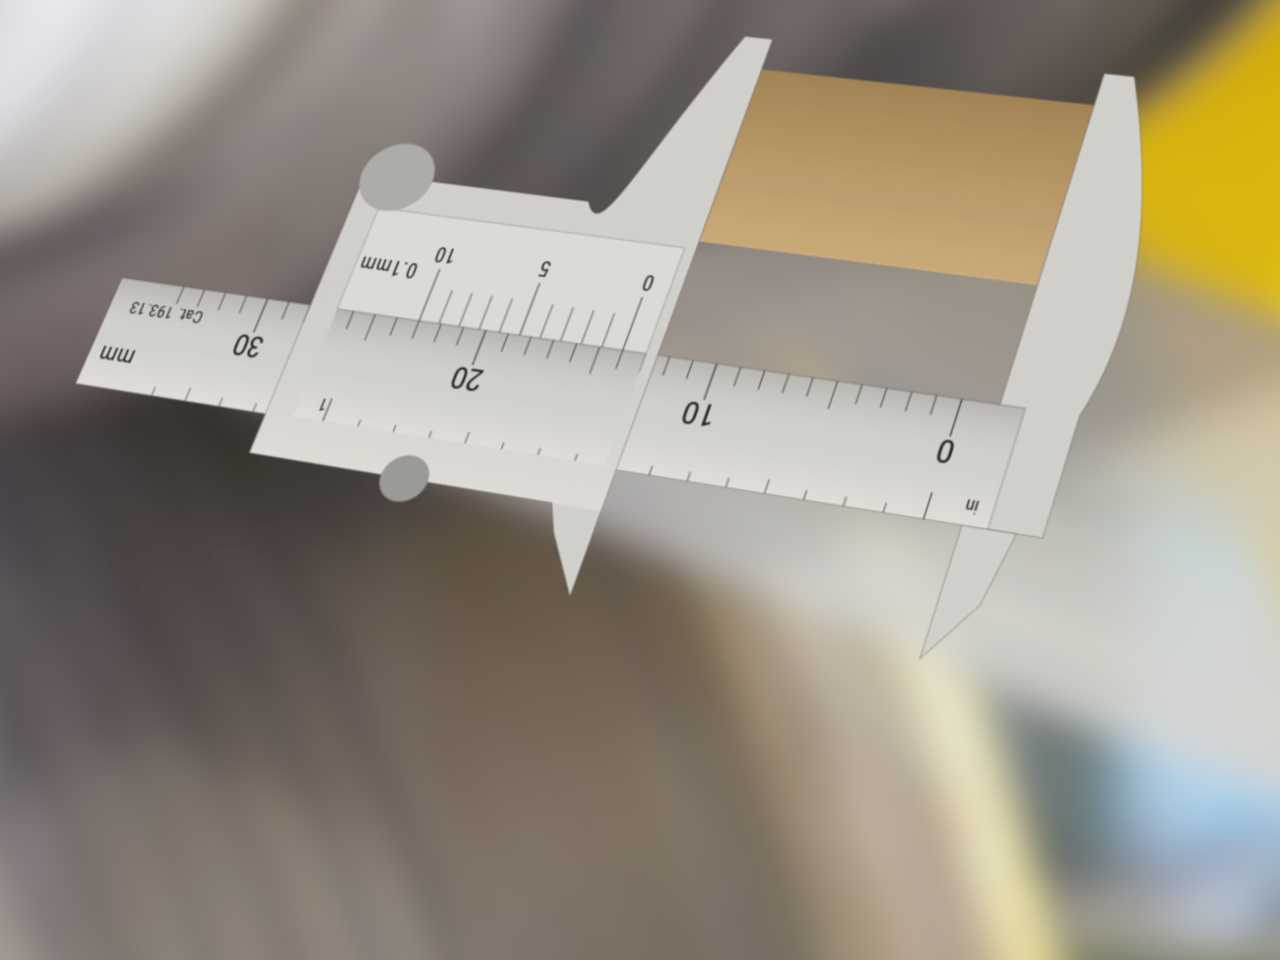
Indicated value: 14.0 mm
